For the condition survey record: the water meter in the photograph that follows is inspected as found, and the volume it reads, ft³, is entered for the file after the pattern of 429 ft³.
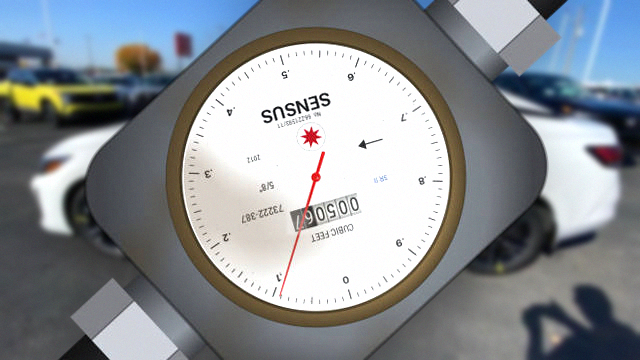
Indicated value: 5067.09 ft³
